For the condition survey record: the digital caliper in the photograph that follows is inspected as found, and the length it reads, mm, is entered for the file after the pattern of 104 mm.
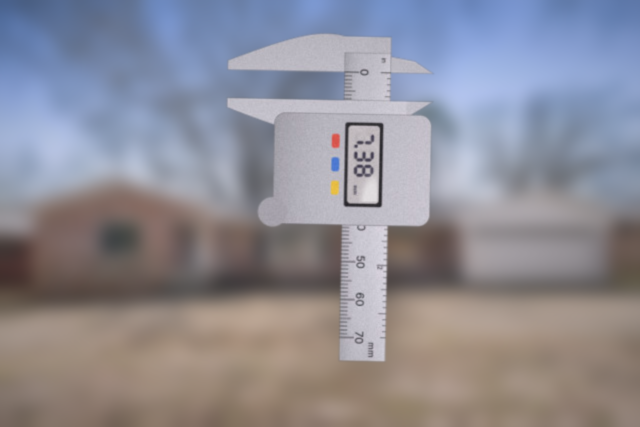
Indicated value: 7.38 mm
